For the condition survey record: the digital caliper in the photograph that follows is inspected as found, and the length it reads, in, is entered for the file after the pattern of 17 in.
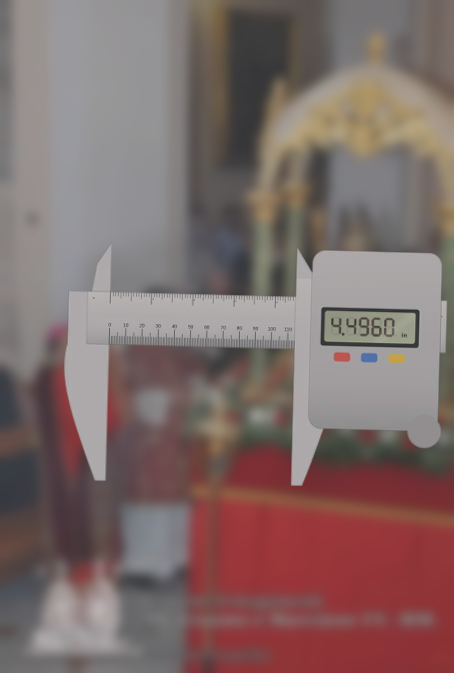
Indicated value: 4.4960 in
